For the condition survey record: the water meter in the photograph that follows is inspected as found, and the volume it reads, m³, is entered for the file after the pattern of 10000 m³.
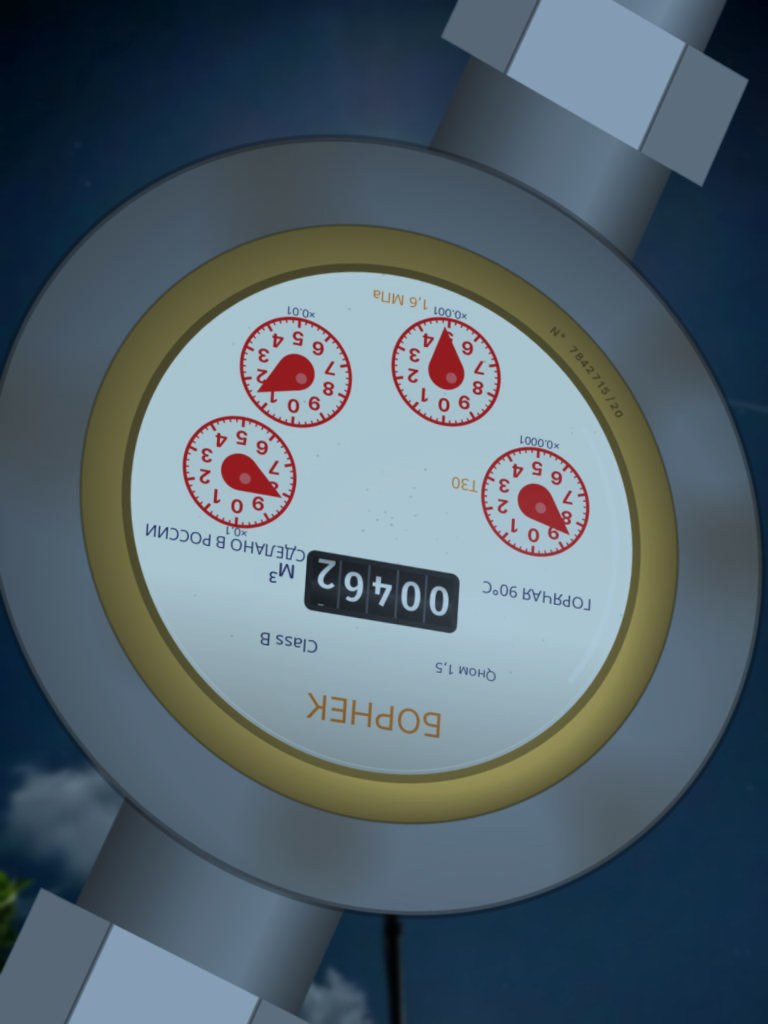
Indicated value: 461.8148 m³
